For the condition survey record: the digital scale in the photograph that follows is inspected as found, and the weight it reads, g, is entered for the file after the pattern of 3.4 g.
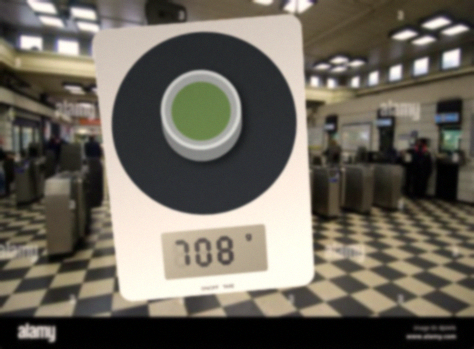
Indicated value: 708 g
